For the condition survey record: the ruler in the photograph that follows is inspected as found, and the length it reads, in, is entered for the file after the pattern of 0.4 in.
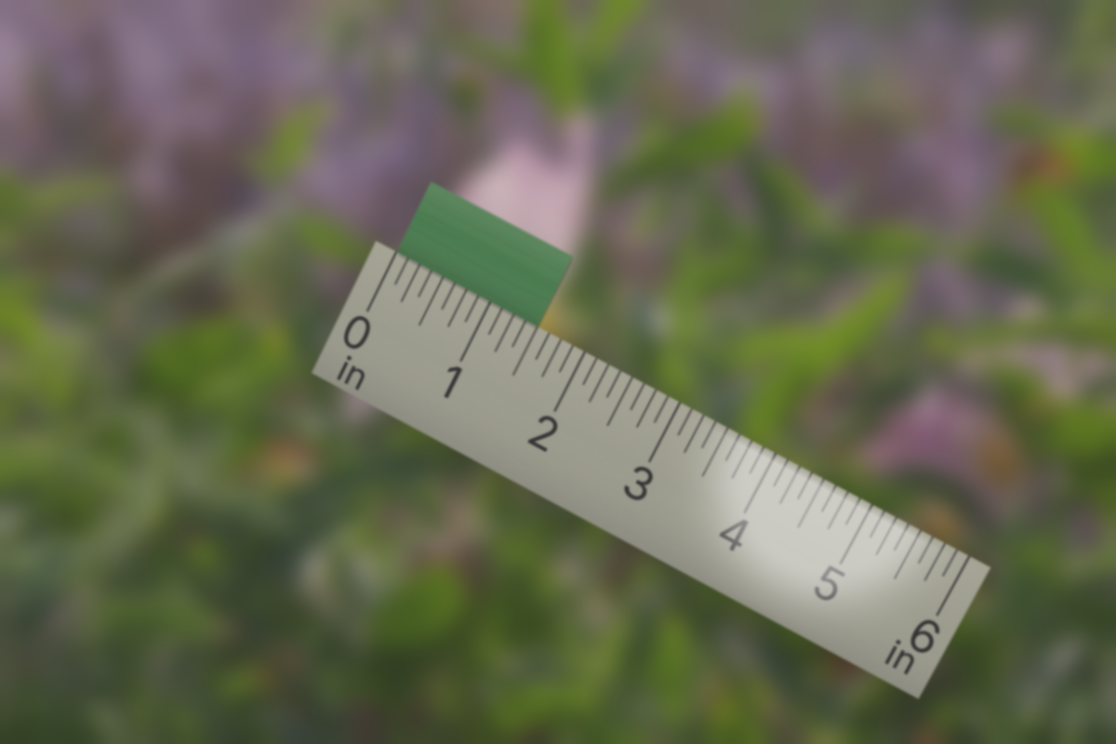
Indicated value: 1.5 in
